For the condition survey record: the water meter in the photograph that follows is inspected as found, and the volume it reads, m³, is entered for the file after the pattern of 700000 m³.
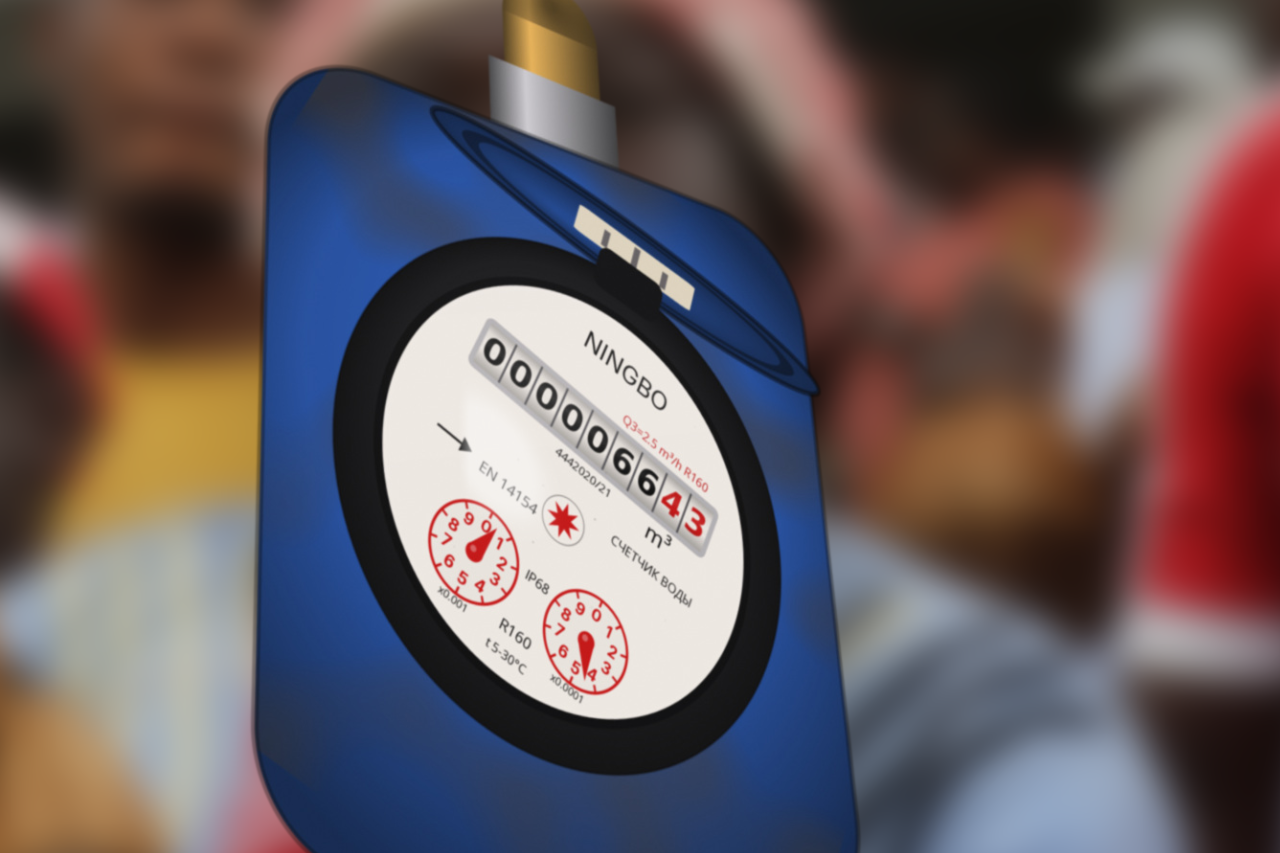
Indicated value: 66.4304 m³
